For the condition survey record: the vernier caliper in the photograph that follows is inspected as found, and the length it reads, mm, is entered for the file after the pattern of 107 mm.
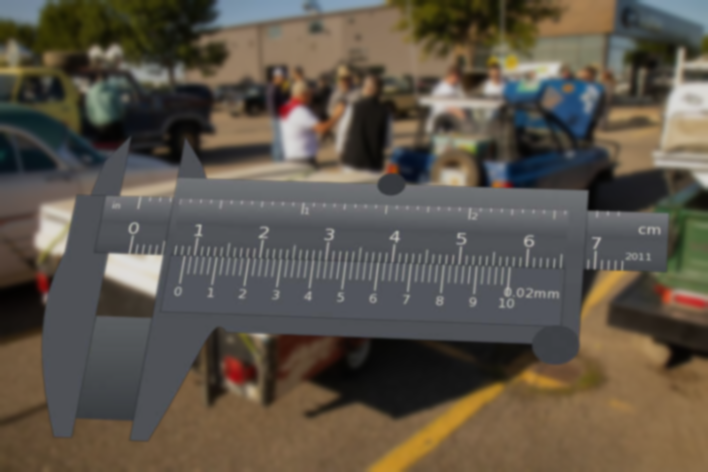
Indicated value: 8.5 mm
